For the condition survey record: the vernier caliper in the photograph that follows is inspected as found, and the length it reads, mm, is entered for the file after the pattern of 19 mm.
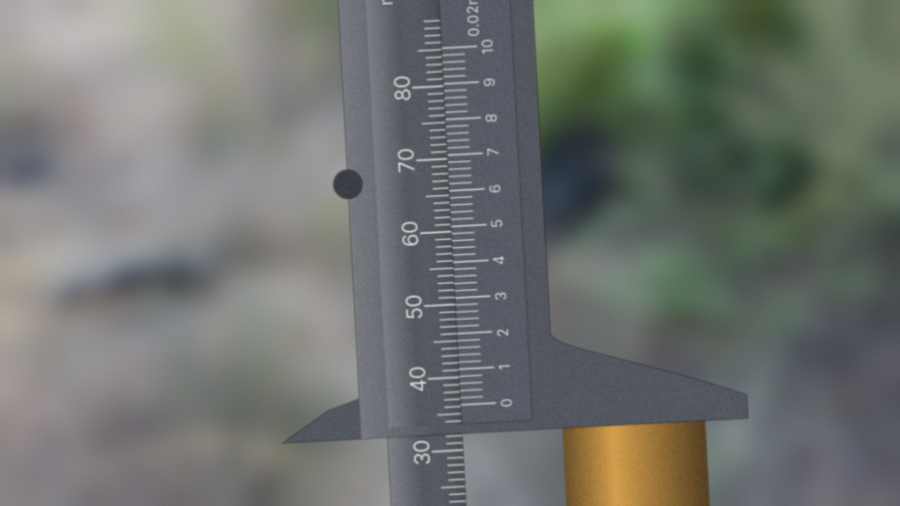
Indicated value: 36.2 mm
